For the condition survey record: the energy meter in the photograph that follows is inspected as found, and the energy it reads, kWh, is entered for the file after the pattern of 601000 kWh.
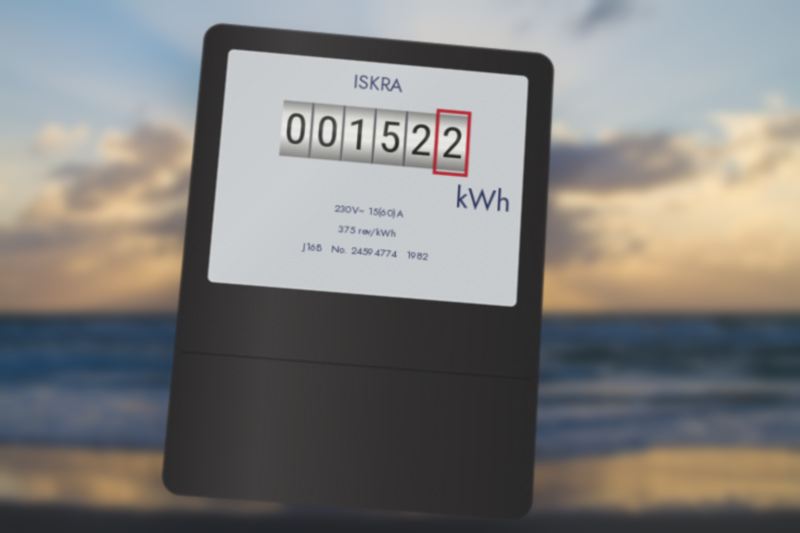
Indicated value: 152.2 kWh
